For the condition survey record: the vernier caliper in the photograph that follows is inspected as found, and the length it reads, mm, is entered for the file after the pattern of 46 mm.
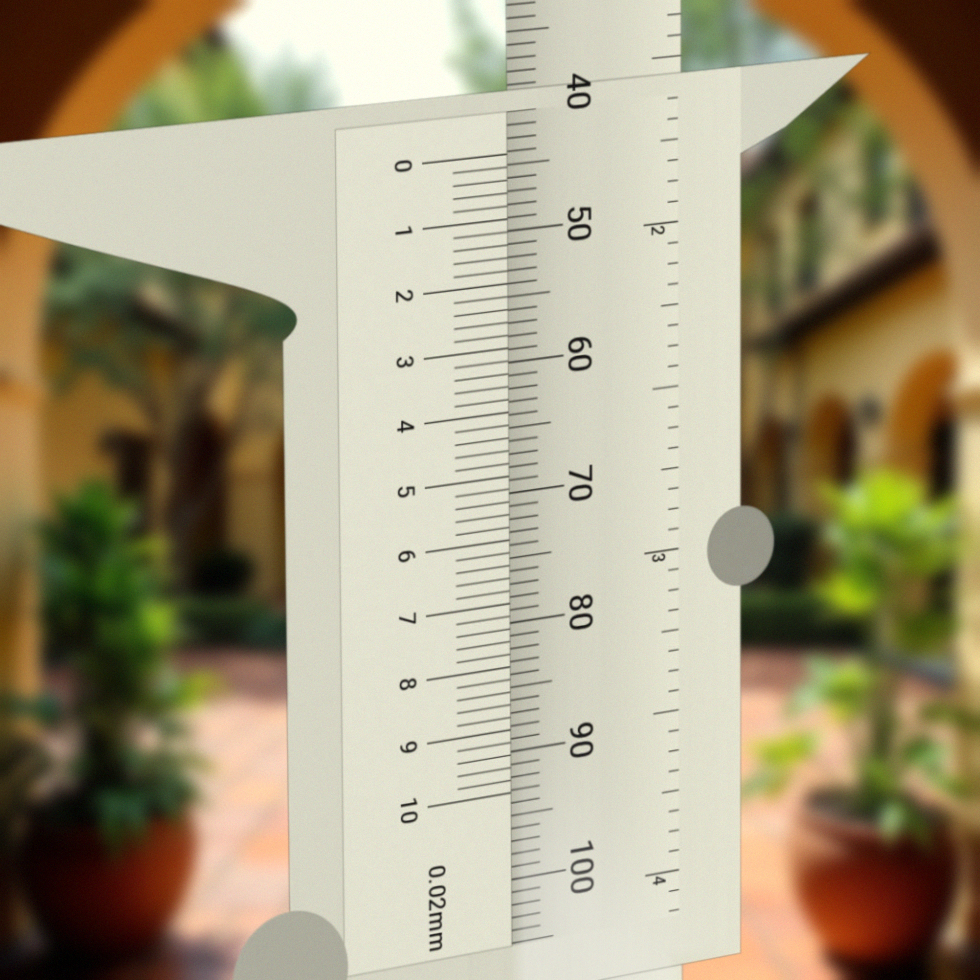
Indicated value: 44.2 mm
